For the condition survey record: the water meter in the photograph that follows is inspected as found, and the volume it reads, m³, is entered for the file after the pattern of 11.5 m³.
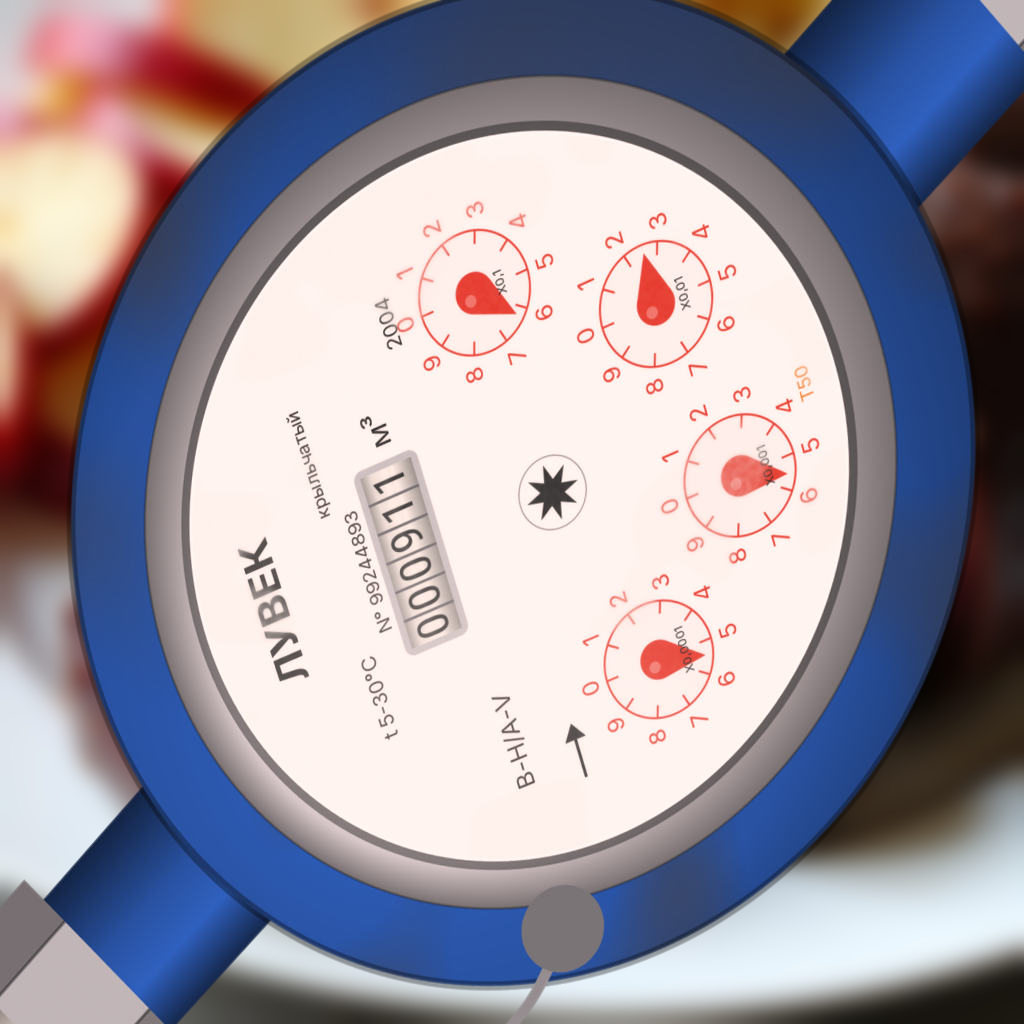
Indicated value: 911.6255 m³
